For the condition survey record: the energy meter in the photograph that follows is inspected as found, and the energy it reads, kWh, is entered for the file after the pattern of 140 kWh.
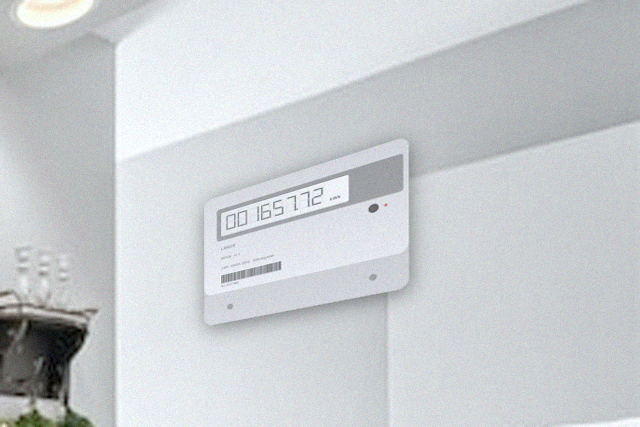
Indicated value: 1657.72 kWh
